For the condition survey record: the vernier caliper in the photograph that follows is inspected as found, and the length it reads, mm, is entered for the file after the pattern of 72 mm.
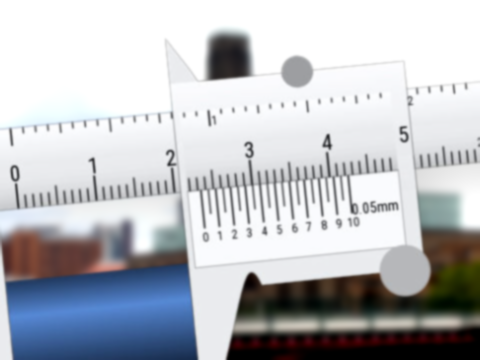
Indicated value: 23.4 mm
